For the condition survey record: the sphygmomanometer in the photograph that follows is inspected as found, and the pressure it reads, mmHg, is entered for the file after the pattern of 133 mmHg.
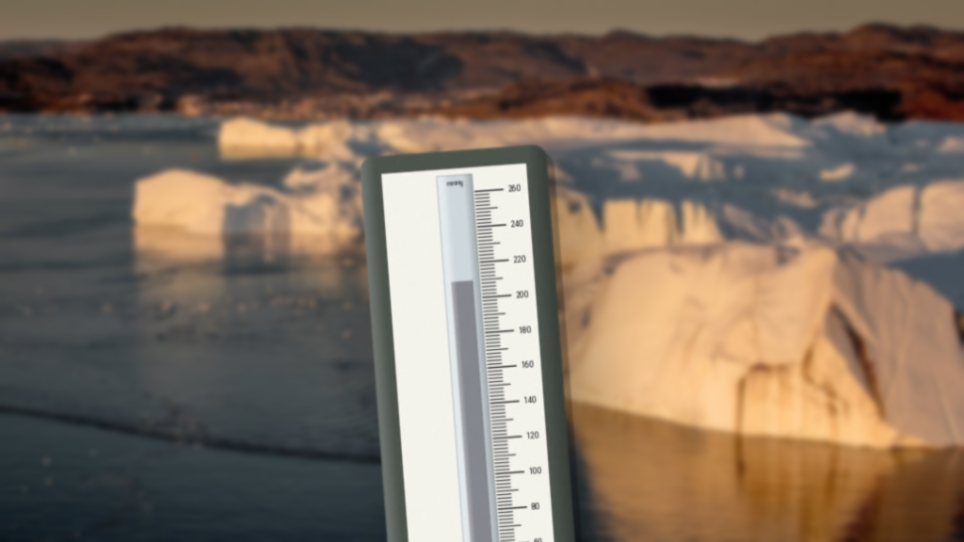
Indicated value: 210 mmHg
